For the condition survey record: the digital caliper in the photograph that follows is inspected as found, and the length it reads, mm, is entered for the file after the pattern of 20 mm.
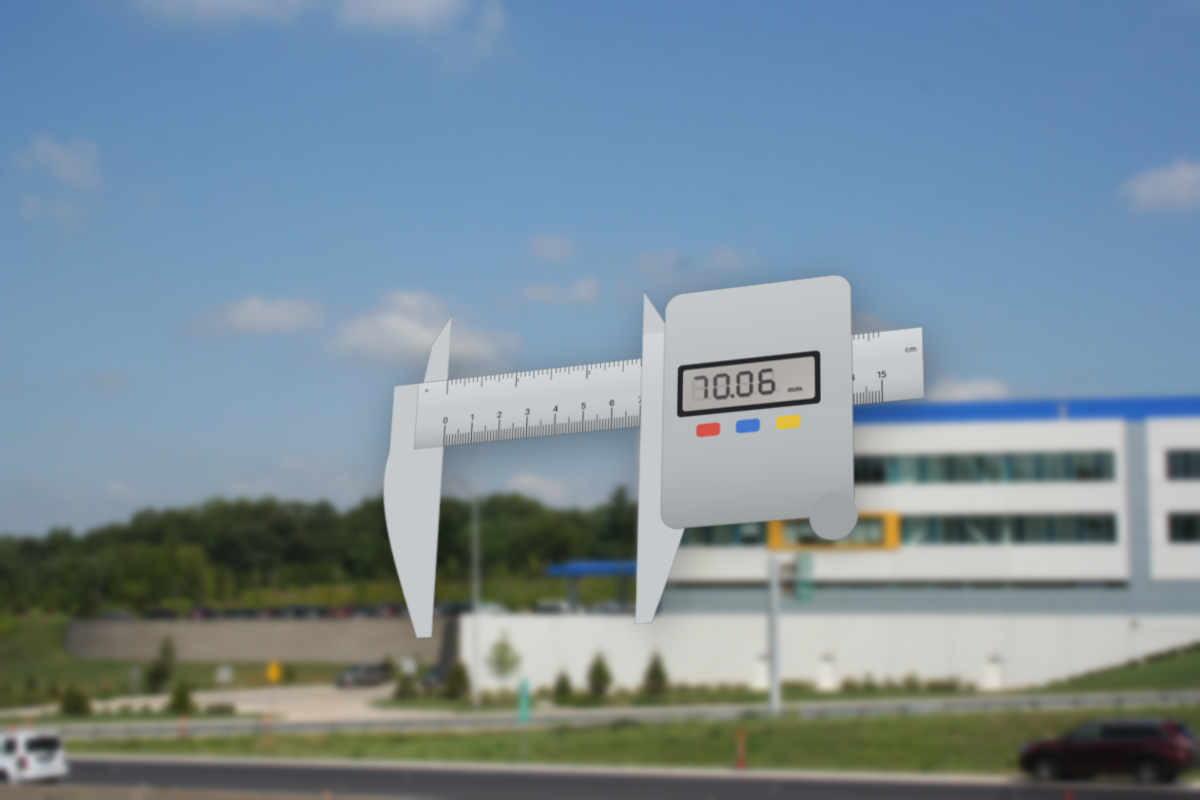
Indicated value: 70.06 mm
